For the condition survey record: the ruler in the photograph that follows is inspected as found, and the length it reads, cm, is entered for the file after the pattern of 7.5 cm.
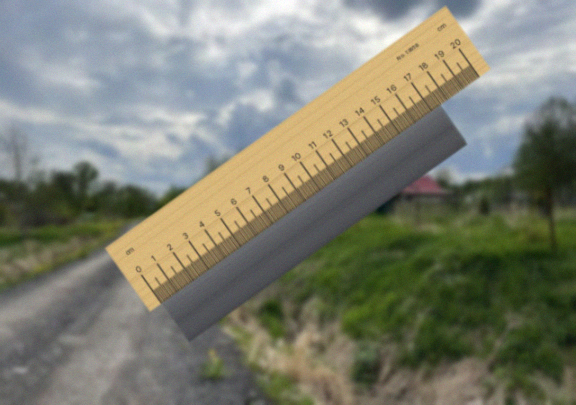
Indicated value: 17.5 cm
